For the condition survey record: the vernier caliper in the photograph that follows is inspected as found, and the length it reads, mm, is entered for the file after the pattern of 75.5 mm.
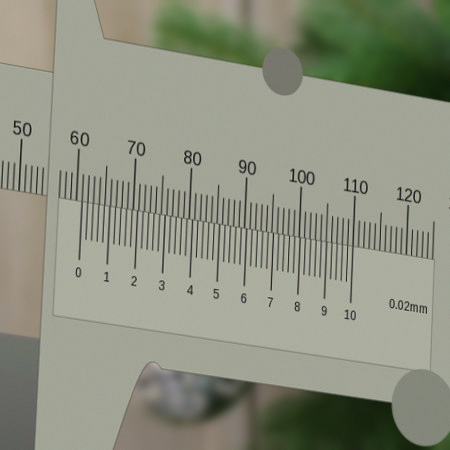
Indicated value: 61.0 mm
